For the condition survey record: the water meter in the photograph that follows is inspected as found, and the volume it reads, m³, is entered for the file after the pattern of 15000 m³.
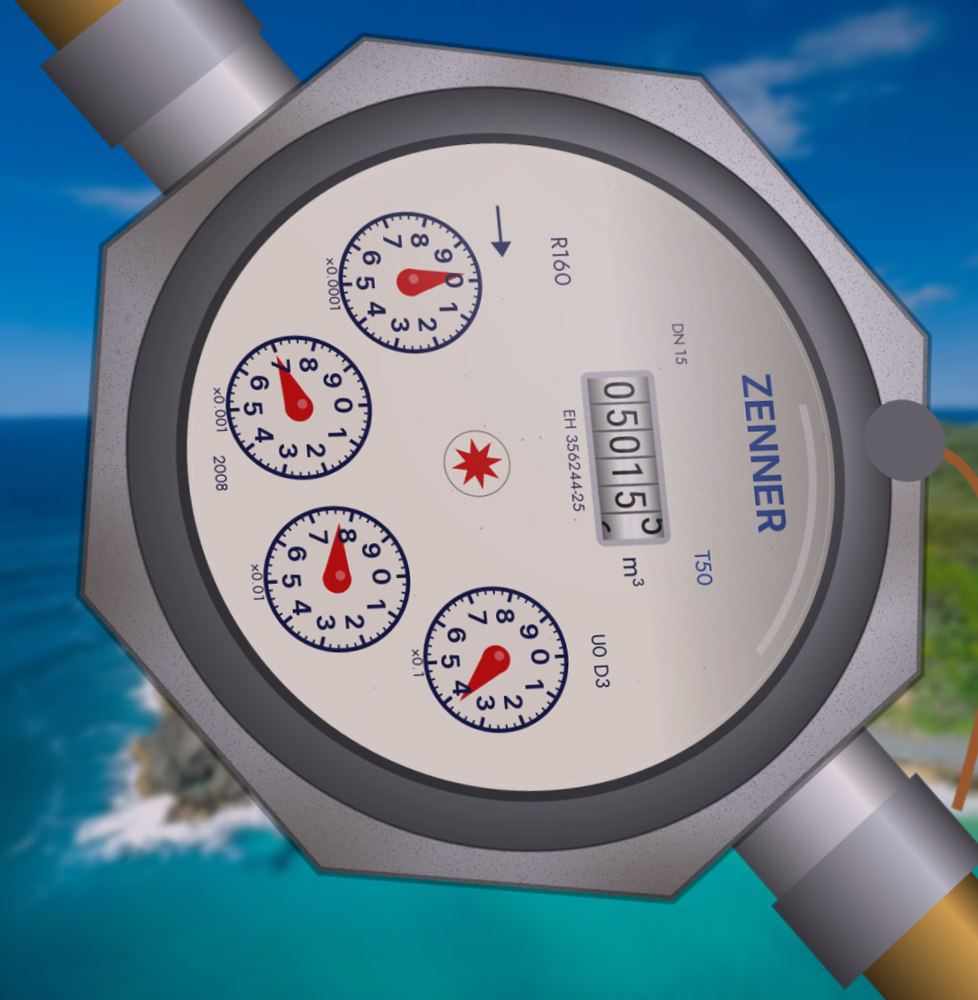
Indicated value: 50155.3769 m³
